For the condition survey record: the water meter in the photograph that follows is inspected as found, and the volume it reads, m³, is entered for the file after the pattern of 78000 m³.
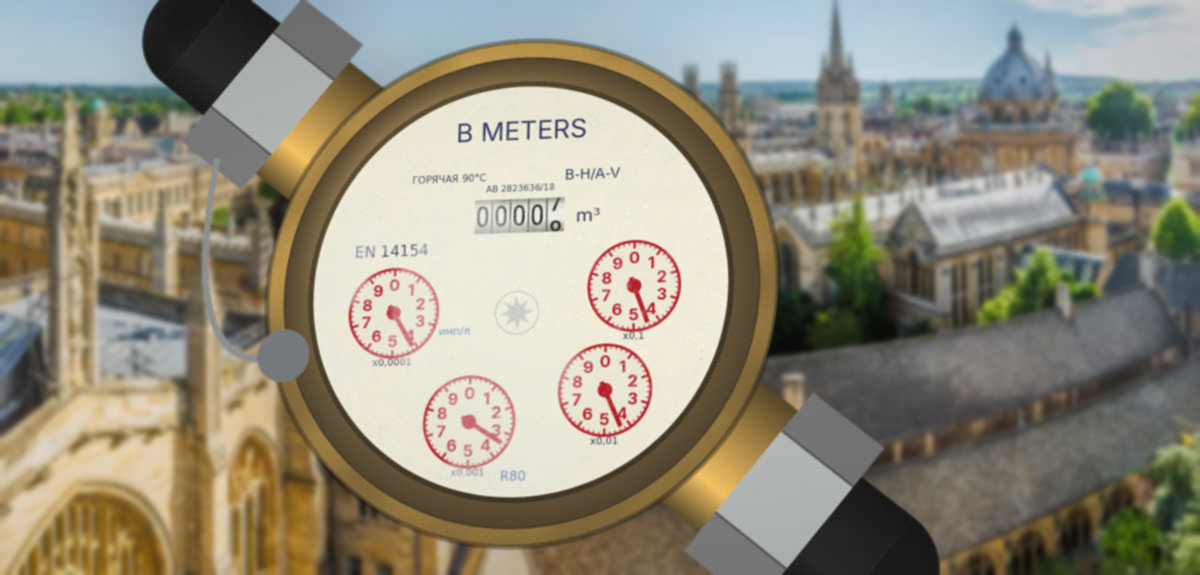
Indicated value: 7.4434 m³
